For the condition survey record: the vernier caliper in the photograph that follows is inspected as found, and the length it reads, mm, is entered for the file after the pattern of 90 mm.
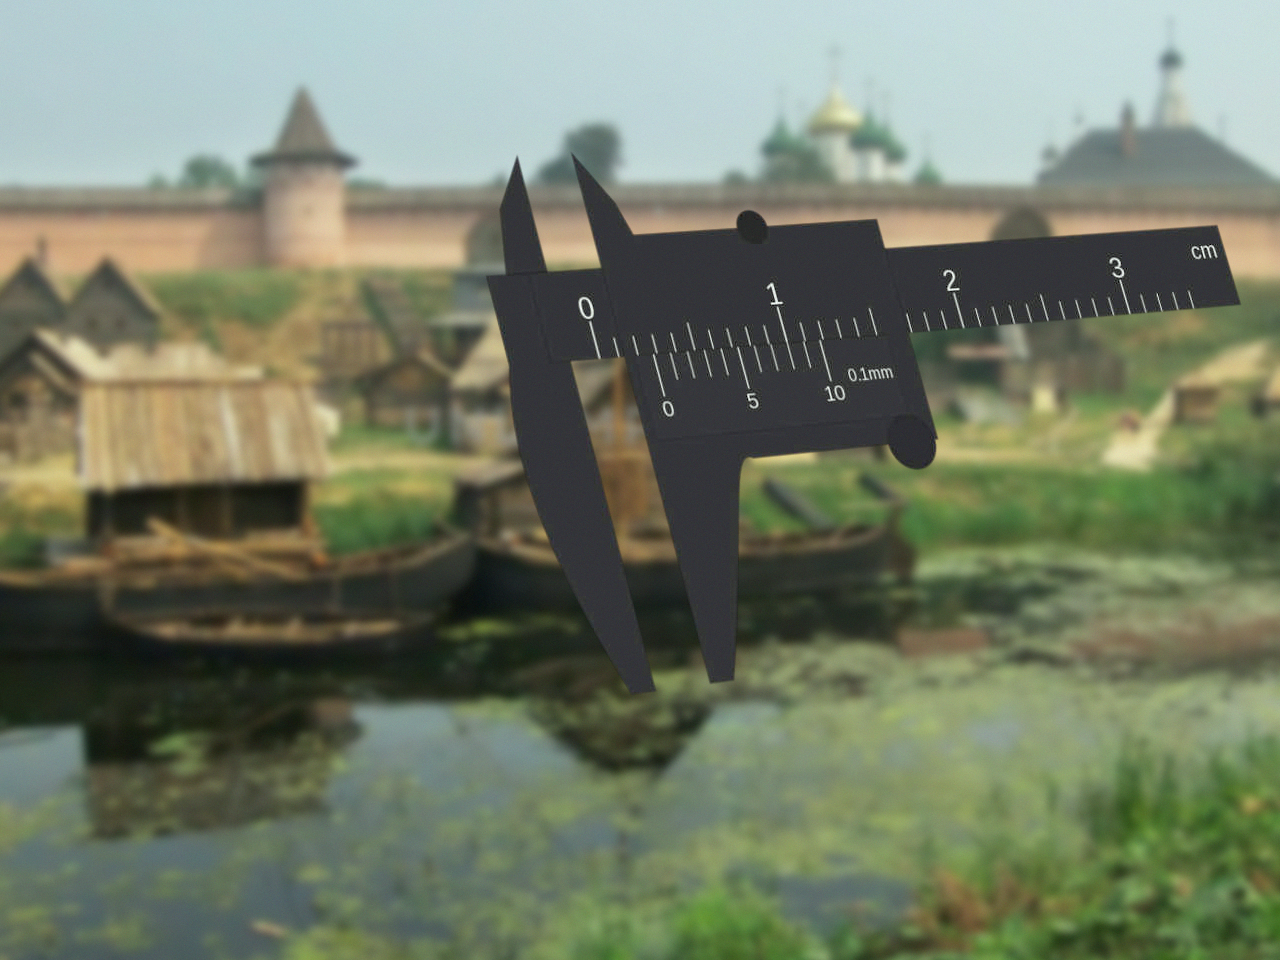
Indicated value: 2.8 mm
